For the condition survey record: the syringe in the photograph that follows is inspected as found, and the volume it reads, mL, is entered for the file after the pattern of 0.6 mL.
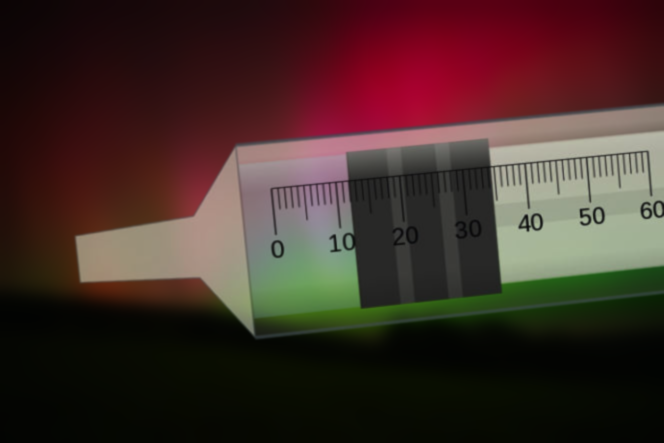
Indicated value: 12 mL
